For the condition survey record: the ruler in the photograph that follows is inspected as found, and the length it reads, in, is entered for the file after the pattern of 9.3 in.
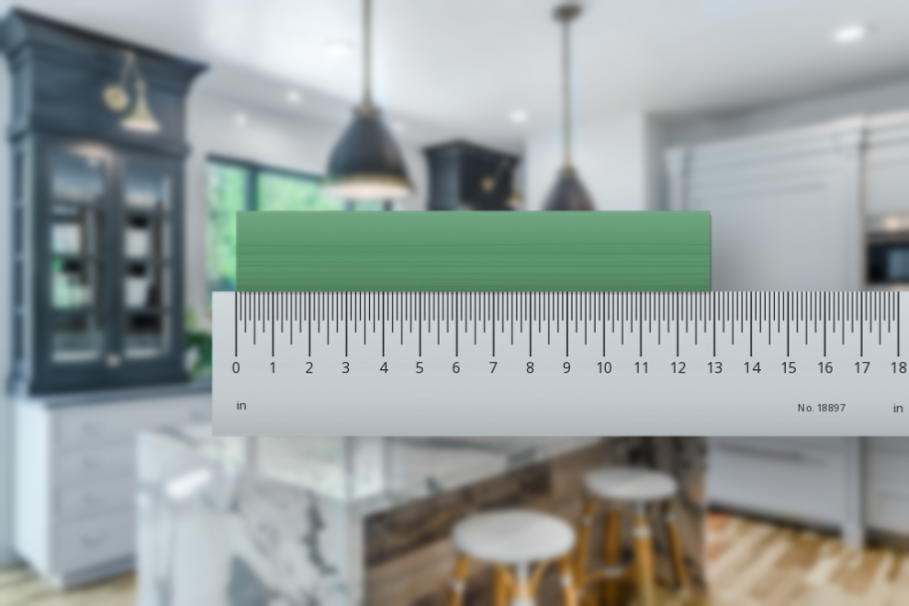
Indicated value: 12.875 in
